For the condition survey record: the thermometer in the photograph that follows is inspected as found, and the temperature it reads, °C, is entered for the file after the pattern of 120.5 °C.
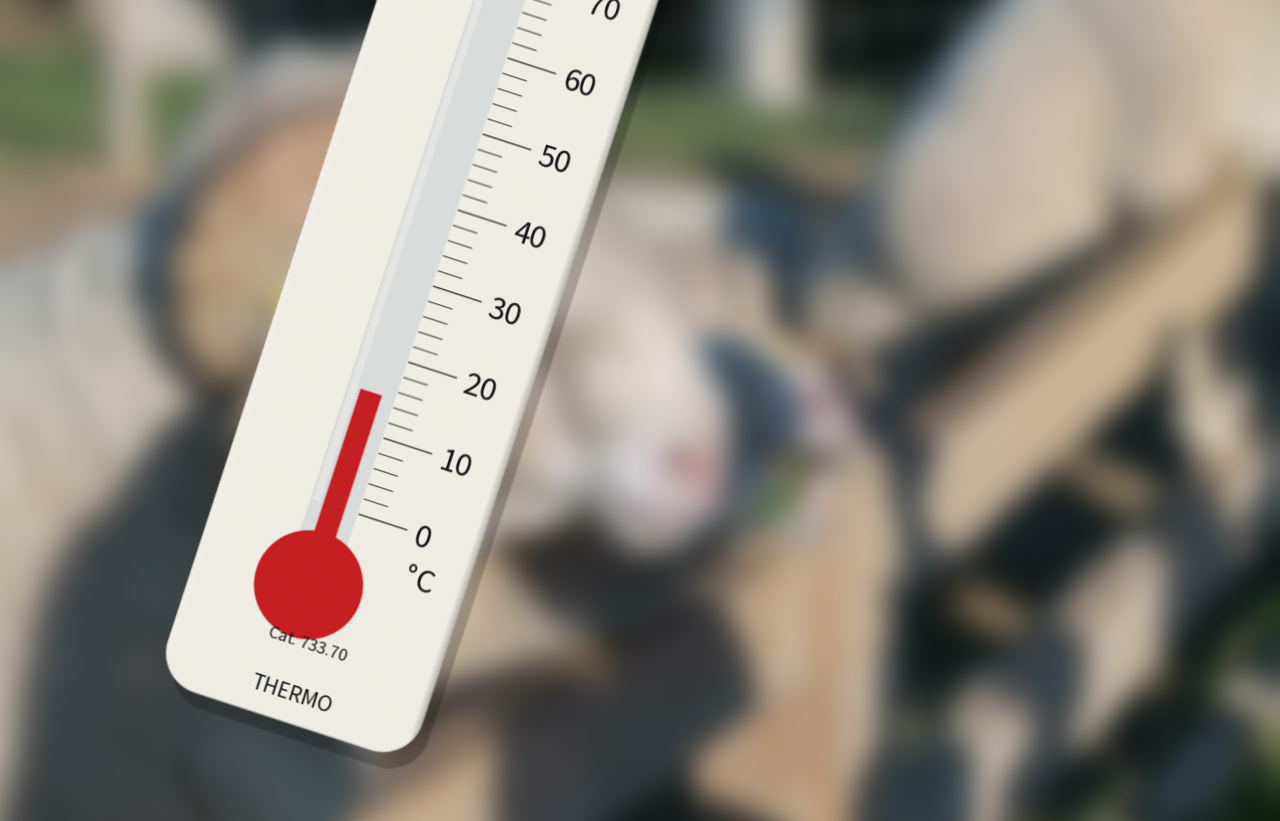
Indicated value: 15 °C
